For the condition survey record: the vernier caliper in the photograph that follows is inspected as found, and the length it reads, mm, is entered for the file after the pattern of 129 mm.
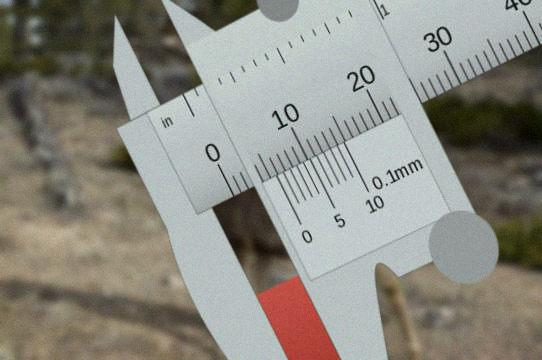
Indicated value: 5.8 mm
